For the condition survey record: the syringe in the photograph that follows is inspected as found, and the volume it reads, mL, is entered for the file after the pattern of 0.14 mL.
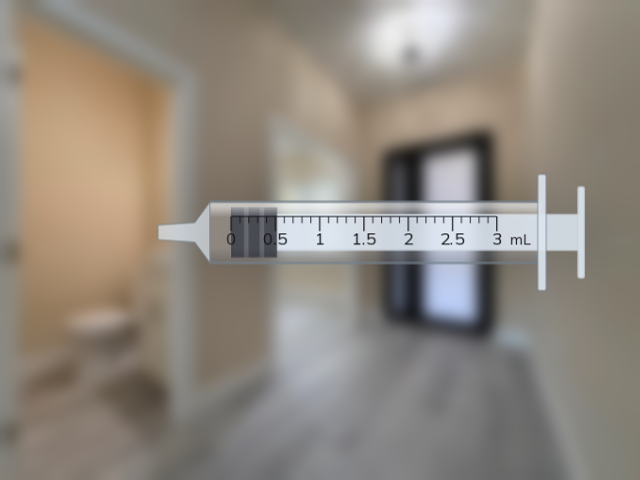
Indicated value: 0 mL
